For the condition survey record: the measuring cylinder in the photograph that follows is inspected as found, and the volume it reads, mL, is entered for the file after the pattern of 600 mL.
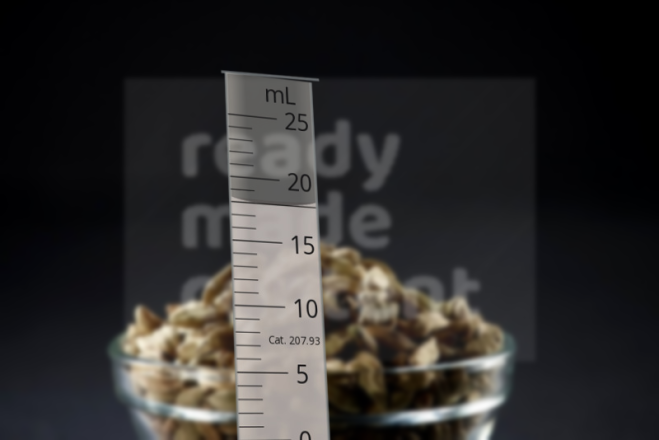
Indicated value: 18 mL
